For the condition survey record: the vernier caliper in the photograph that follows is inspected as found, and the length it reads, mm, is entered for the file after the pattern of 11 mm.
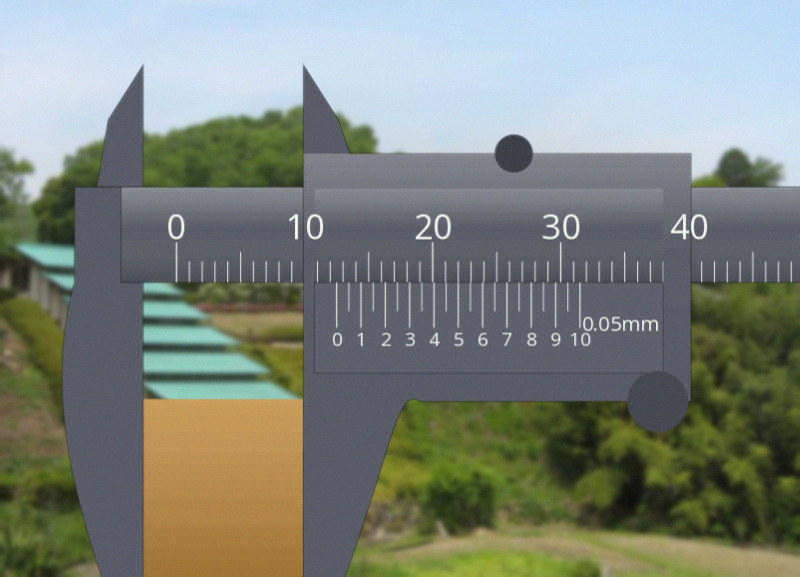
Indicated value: 12.5 mm
